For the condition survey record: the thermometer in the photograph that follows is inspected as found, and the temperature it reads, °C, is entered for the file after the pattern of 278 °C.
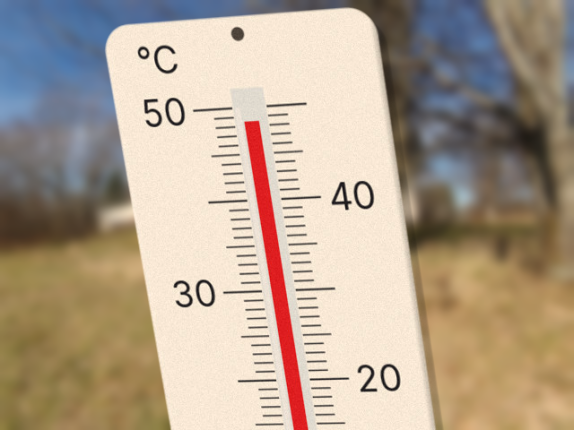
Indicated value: 48.5 °C
